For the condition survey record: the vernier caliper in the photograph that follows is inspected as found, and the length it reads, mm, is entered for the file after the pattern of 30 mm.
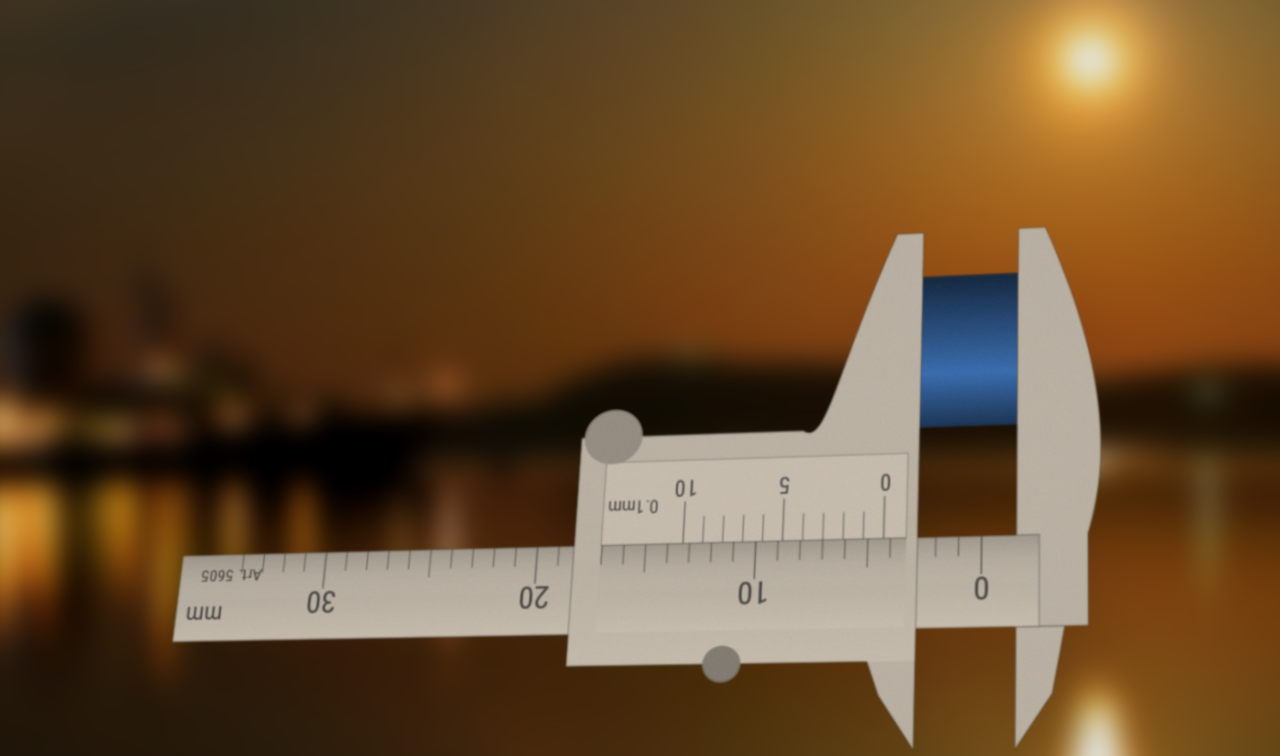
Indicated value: 4.3 mm
